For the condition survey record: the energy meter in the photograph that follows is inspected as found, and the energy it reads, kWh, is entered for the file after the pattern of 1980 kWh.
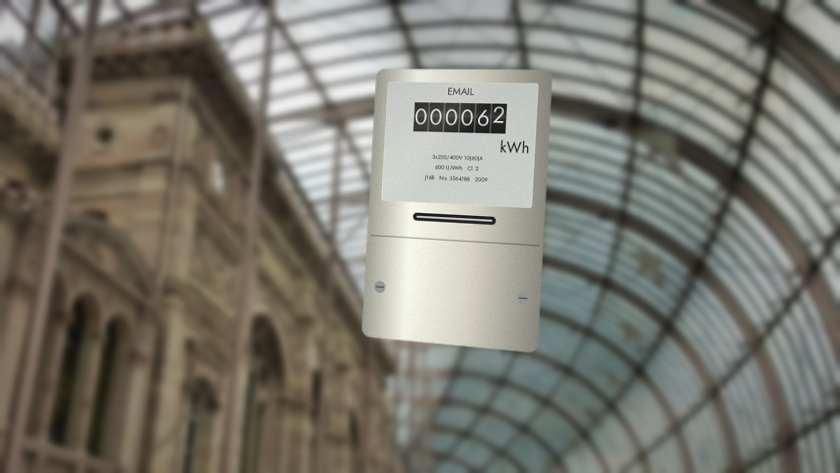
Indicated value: 62 kWh
